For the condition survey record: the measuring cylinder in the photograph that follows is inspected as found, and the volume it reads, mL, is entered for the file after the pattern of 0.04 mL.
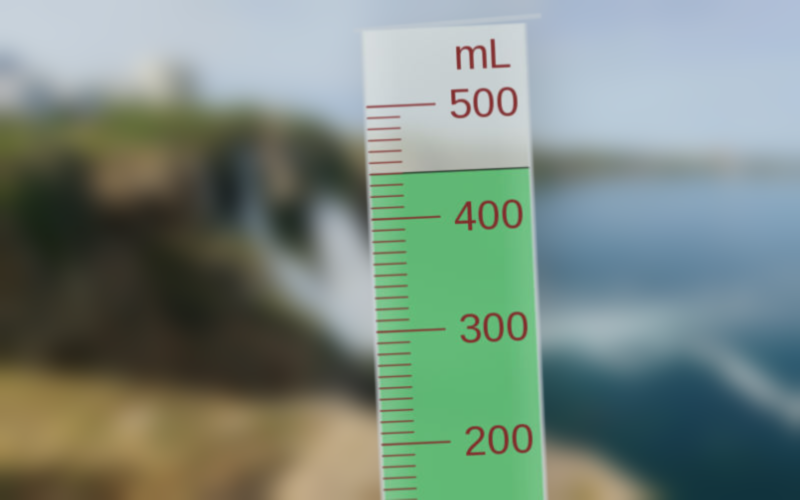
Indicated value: 440 mL
